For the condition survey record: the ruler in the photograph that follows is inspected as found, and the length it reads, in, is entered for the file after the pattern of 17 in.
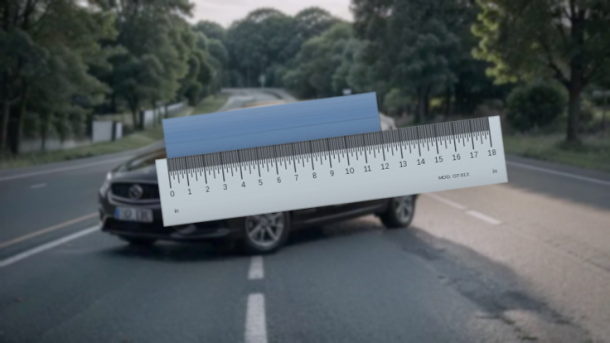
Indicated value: 12 in
